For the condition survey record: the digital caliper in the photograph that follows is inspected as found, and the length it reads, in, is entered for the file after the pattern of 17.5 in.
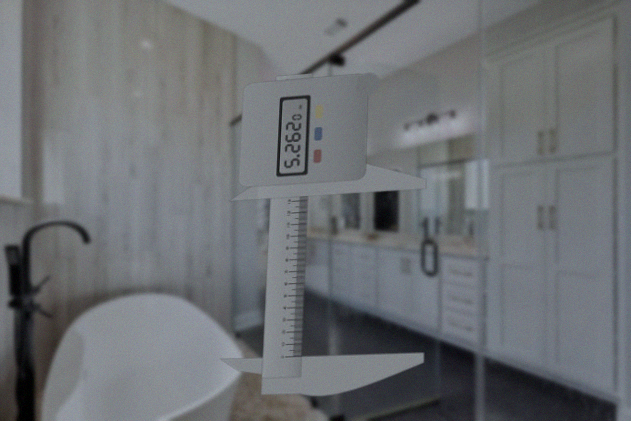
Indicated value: 5.2620 in
